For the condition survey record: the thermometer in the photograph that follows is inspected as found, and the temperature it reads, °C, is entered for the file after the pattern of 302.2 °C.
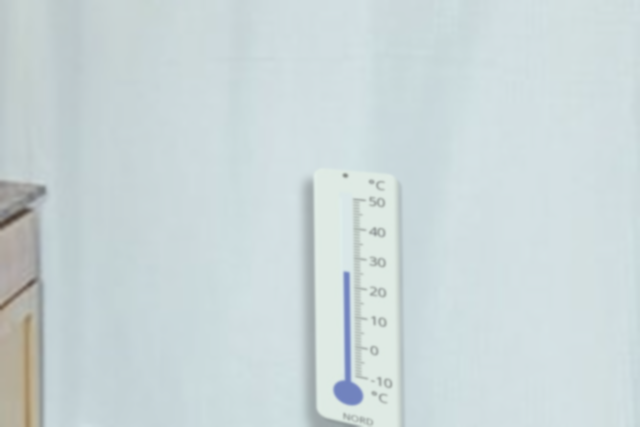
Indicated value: 25 °C
